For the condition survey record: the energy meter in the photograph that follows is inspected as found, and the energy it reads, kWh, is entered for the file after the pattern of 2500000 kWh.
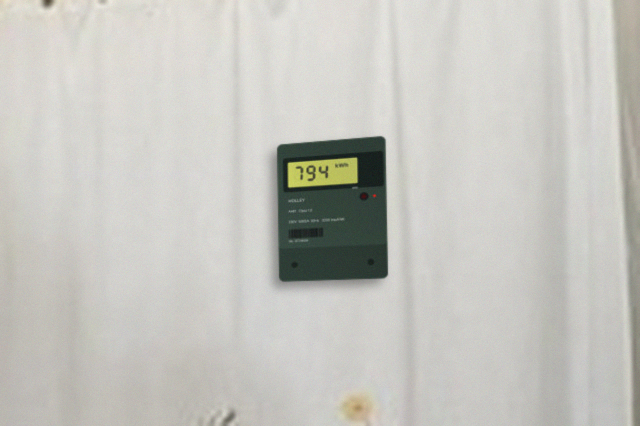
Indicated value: 794 kWh
